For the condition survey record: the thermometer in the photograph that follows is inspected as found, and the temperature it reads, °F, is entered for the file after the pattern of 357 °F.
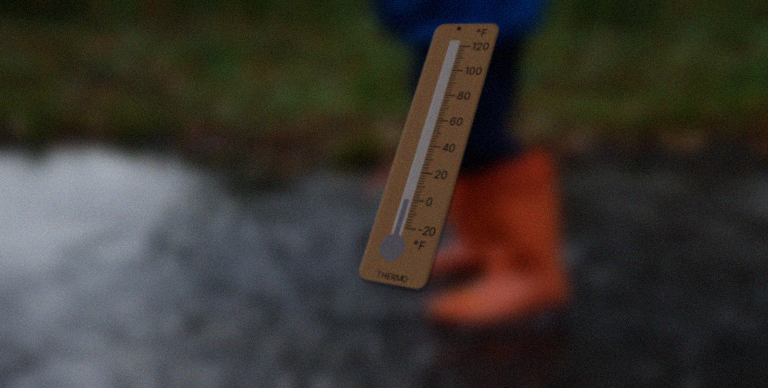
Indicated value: 0 °F
